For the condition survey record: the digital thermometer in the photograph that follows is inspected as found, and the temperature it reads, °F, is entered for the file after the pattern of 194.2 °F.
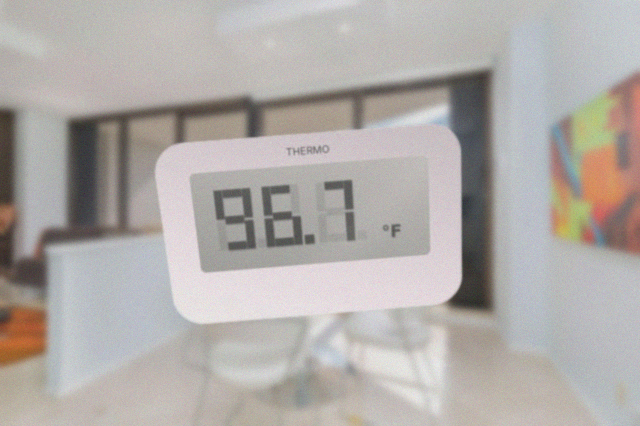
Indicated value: 96.7 °F
